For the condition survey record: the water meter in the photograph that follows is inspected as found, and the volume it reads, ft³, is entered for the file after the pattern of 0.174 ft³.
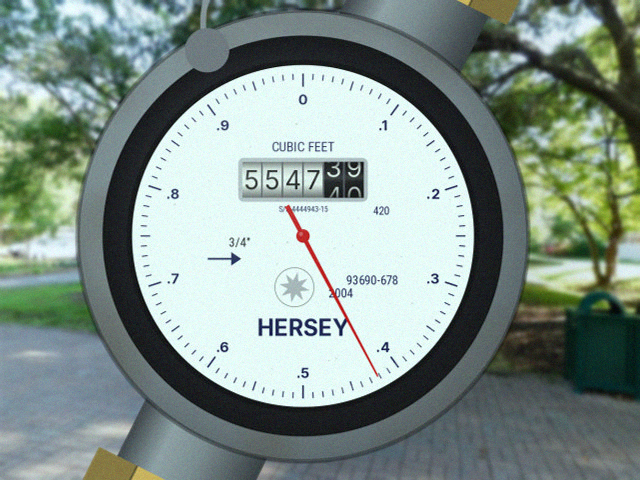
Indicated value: 554739.42 ft³
